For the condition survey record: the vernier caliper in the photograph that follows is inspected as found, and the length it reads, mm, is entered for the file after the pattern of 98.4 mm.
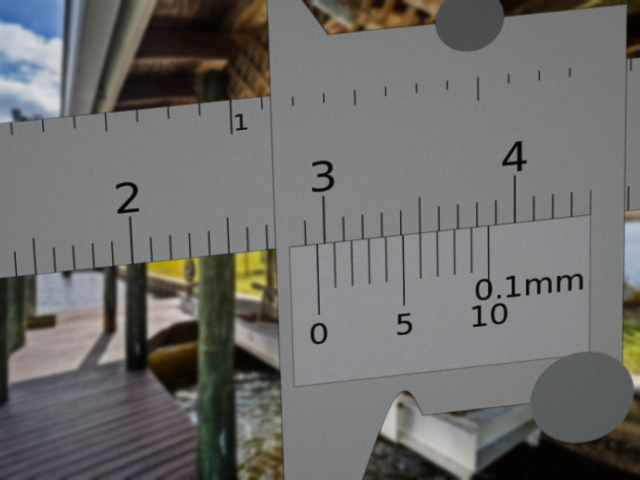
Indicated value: 29.6 mm
